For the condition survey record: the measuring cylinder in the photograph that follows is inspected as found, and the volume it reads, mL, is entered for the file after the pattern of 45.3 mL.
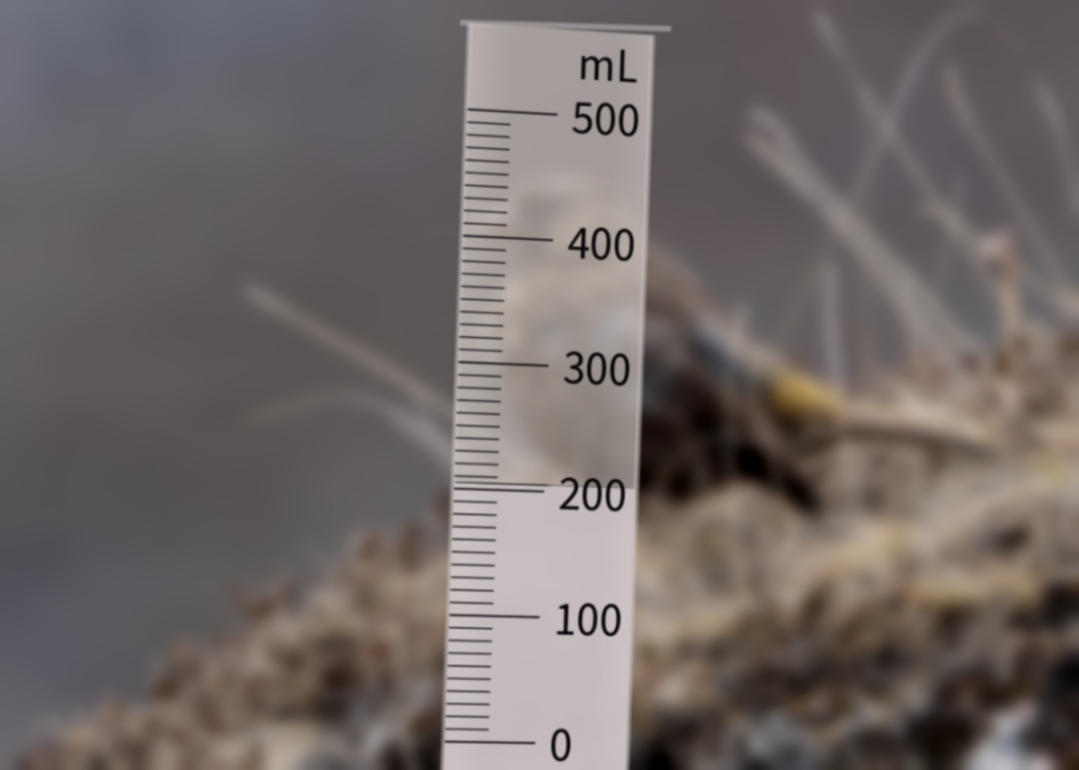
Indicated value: 205 mL
